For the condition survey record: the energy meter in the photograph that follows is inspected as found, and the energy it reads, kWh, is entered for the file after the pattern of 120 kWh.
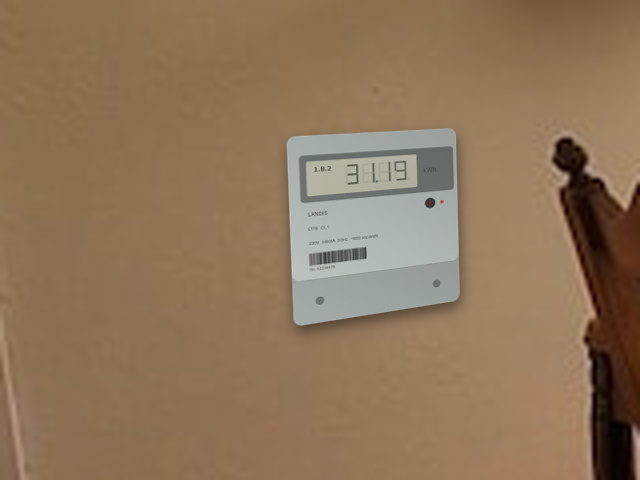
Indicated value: 31.19 kWh
